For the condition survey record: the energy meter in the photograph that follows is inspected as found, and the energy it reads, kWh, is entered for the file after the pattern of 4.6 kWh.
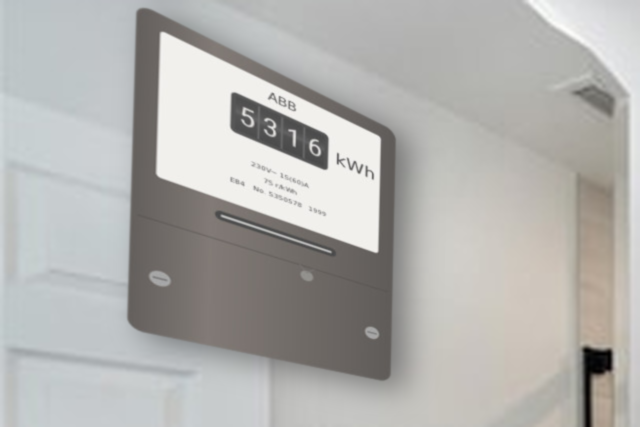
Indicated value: 5316 kWh
